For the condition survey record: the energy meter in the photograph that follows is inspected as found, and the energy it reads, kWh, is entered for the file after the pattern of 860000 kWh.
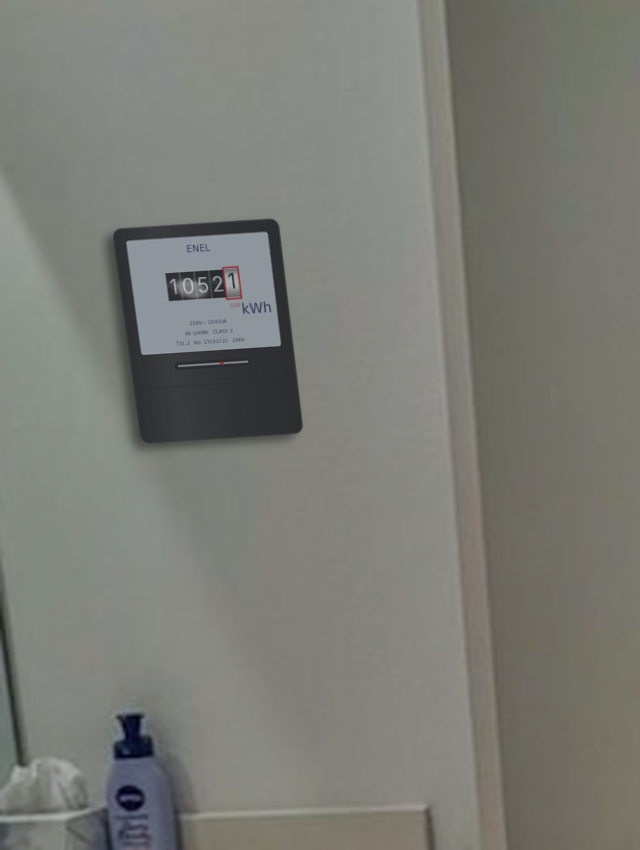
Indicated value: 1052.1 kWh
